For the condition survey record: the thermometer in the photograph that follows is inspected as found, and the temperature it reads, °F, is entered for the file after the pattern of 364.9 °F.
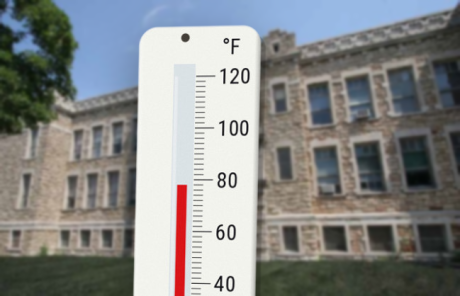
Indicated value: 78 °F
